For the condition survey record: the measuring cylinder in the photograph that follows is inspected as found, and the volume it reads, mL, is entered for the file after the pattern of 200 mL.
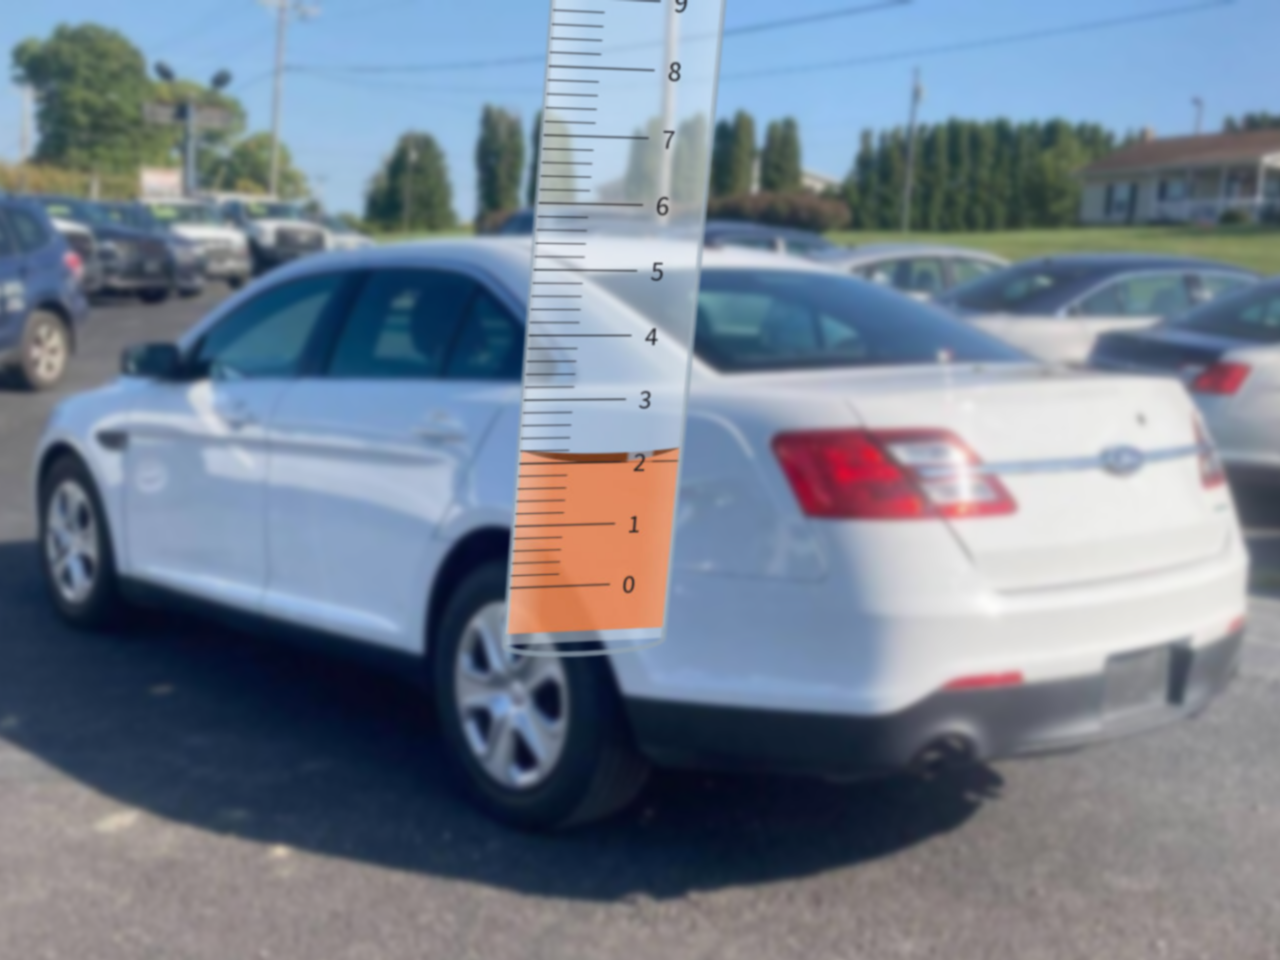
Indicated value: 2 mL
